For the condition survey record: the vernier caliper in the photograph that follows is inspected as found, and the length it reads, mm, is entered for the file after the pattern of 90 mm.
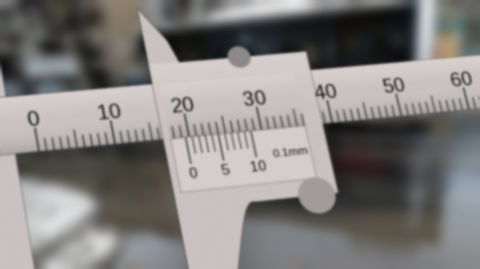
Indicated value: 19.5 mm
